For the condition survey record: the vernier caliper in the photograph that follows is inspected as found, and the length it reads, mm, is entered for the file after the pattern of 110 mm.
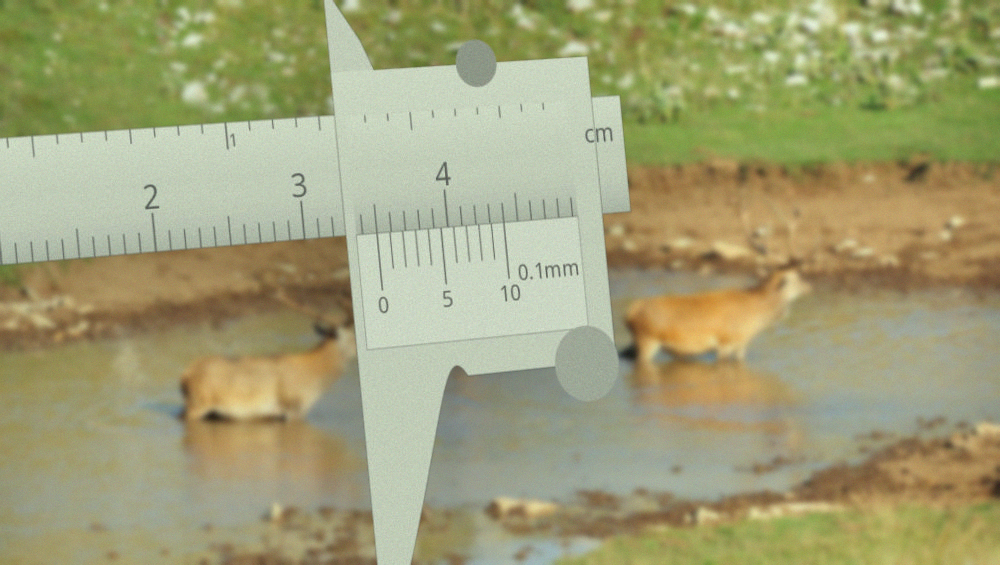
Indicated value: 35.0 mm
